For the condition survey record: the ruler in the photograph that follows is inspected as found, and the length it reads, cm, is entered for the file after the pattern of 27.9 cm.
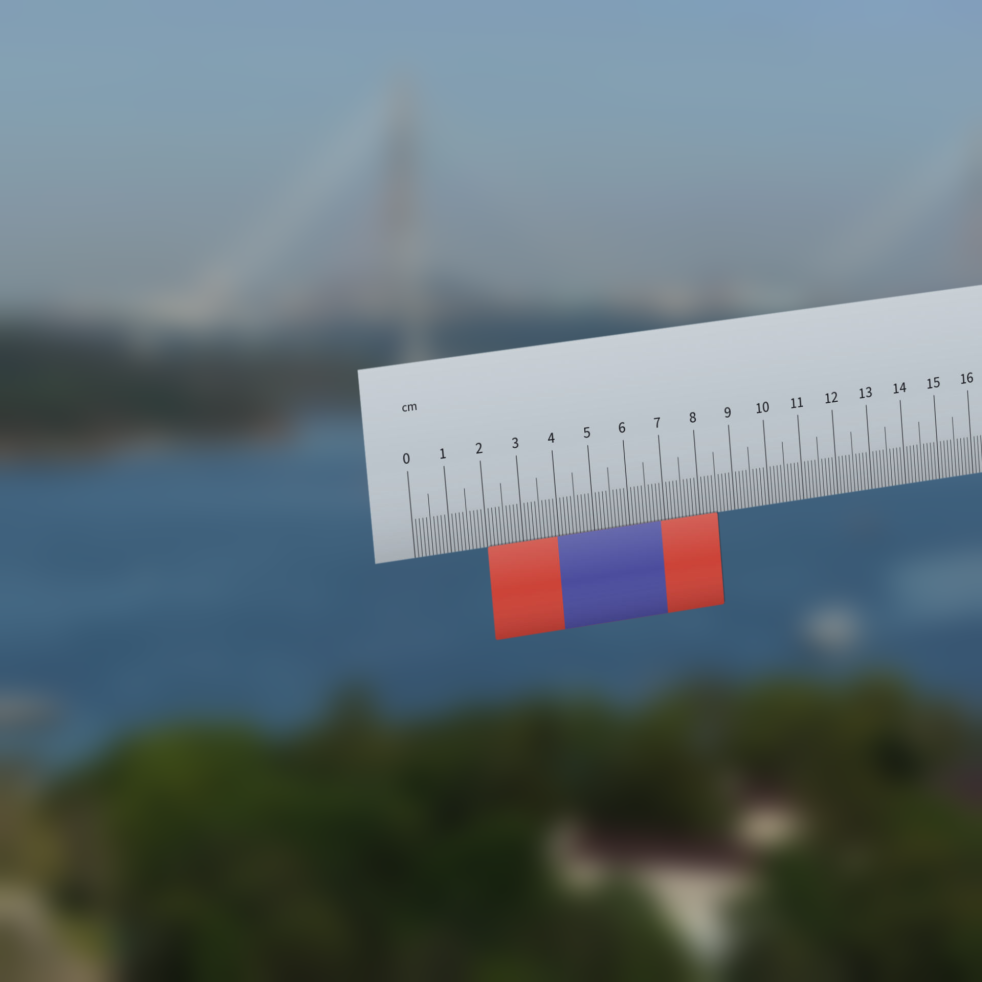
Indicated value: 6.5 cm
